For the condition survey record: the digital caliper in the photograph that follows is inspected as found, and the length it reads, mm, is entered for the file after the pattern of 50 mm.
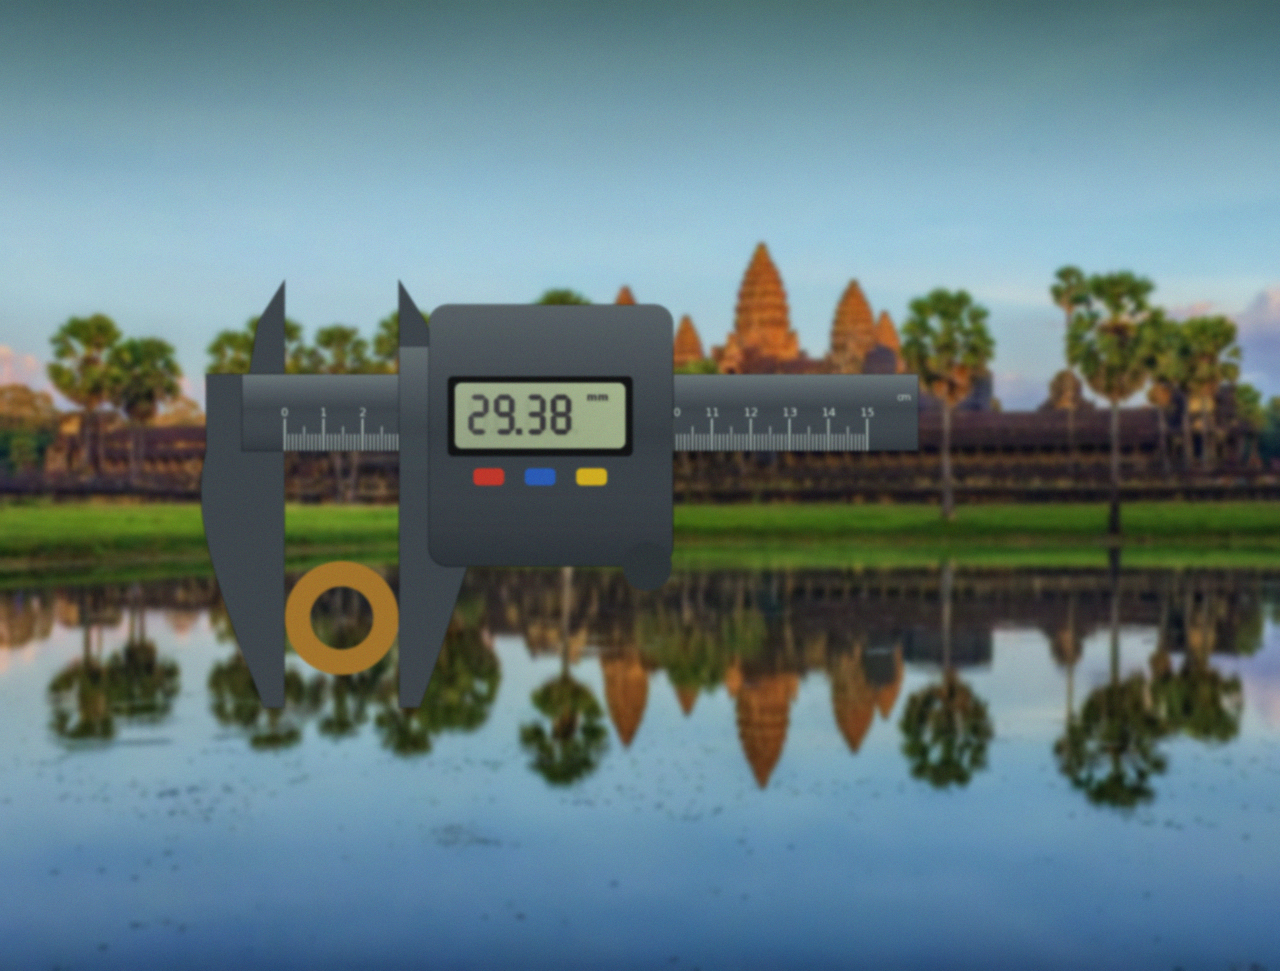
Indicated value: 29.38 mm
